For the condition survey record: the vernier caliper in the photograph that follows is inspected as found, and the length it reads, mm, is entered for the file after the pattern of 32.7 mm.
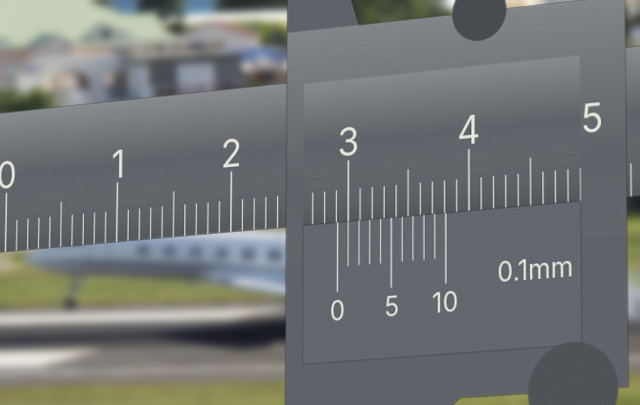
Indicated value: 29.1 mm
